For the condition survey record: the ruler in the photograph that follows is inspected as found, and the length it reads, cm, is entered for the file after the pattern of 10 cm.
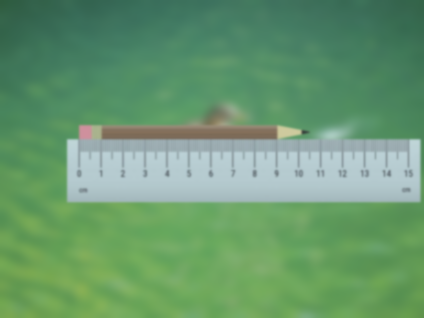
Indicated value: 10.5 cm
